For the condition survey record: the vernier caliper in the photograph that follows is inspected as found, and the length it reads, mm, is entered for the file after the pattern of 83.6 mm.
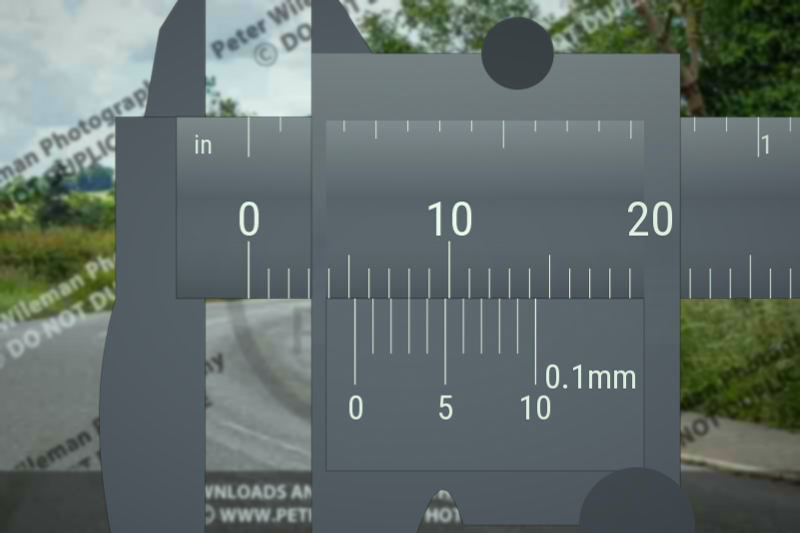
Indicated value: 5.3 mm
